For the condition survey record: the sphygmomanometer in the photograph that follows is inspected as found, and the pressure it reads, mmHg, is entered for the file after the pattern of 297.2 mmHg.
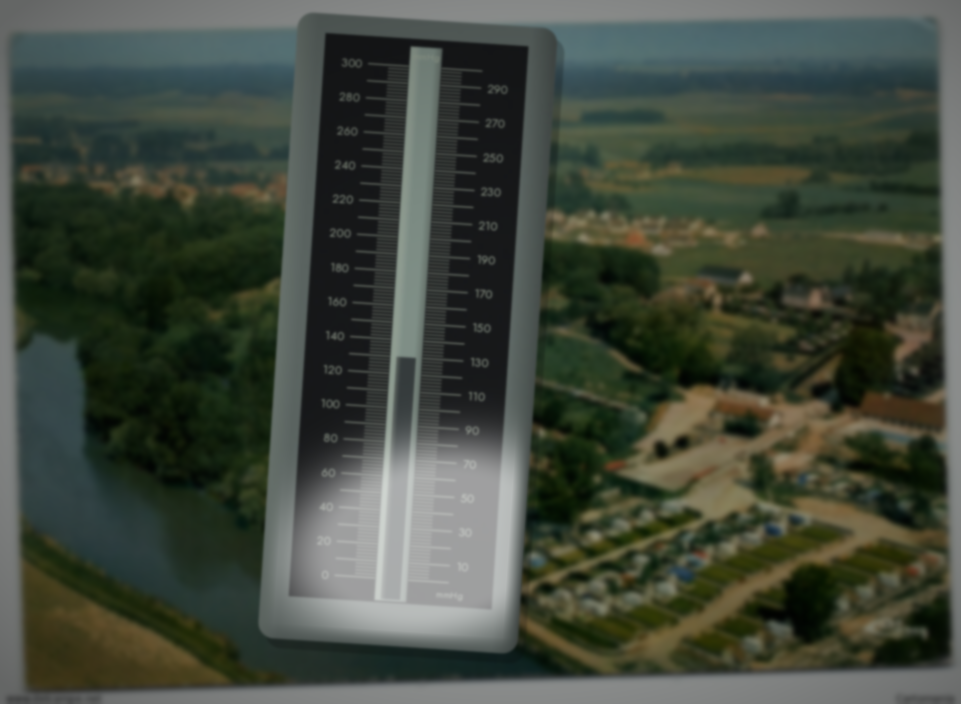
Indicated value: 130 mmHg
